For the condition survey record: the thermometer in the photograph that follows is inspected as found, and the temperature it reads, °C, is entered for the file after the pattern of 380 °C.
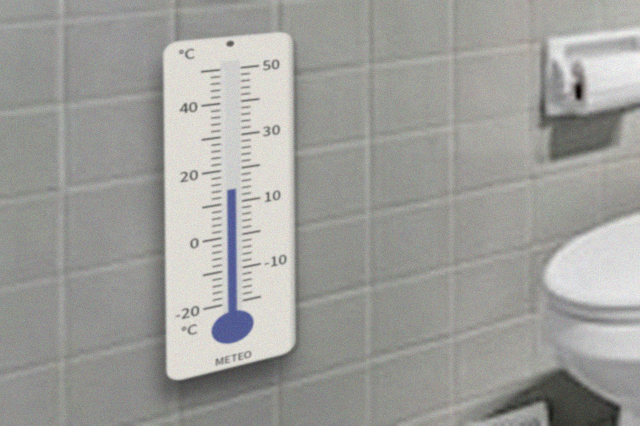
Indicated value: 14 °C
